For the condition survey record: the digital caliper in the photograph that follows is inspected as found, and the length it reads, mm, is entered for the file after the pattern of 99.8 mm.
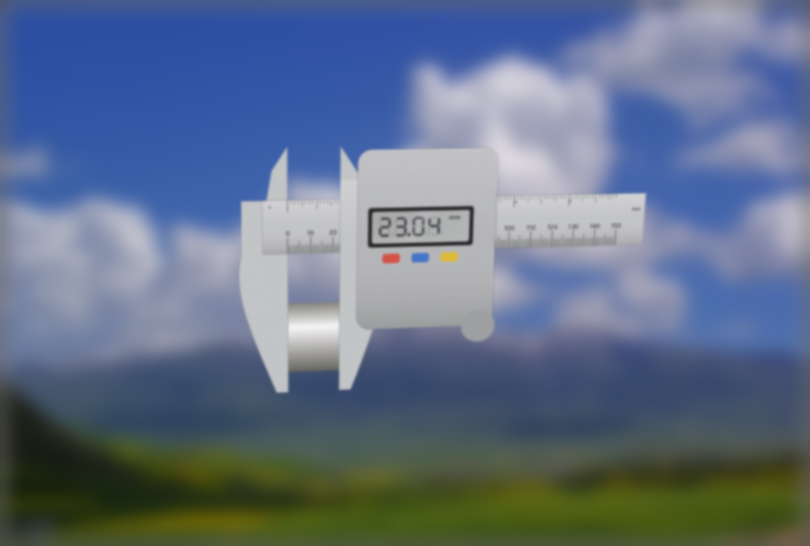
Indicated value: 23.04 mm
